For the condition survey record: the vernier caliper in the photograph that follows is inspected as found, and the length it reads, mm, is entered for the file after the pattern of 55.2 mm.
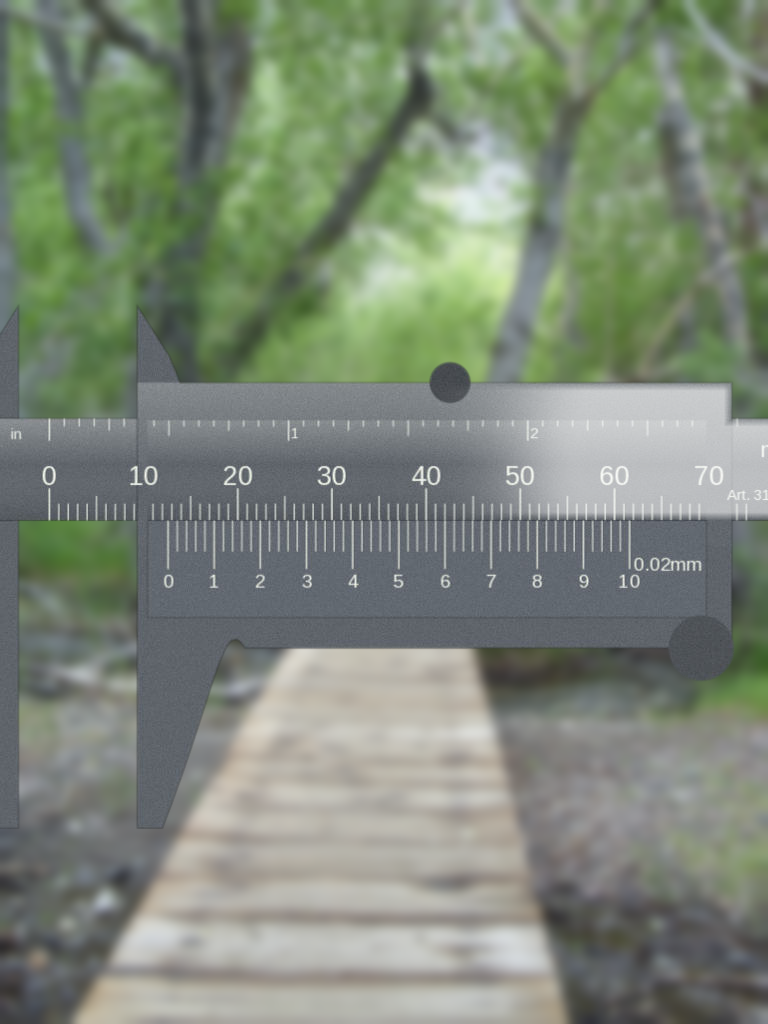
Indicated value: 12.6 mm
